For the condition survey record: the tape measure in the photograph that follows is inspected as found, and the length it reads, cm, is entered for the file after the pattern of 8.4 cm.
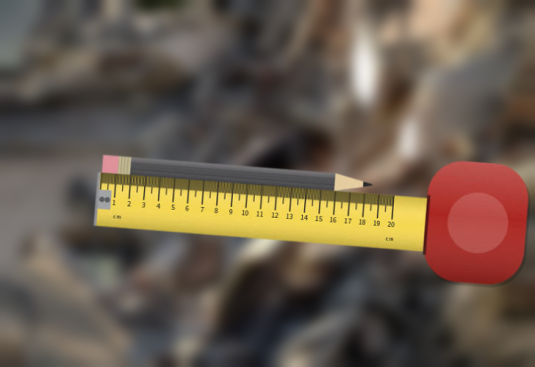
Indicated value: 18.5 cm
